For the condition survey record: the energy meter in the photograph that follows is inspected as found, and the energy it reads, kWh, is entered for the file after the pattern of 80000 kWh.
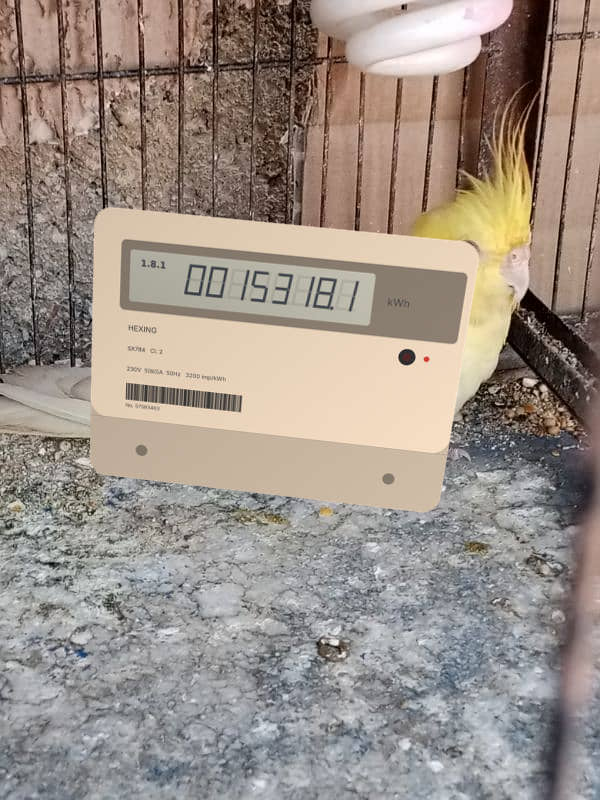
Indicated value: 15318.1 kWh
